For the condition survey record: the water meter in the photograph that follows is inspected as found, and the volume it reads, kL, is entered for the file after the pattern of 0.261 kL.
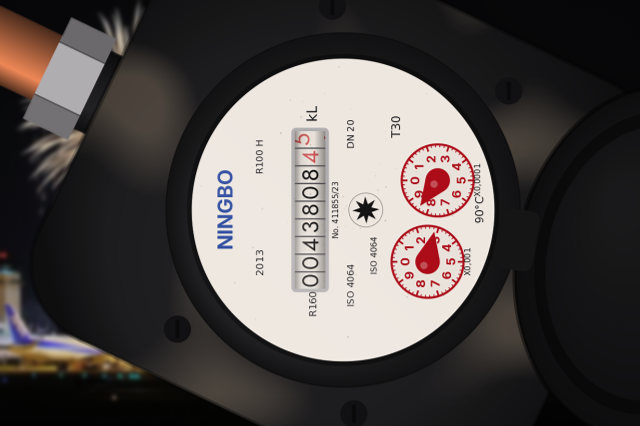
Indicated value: 43808.4528 kL
